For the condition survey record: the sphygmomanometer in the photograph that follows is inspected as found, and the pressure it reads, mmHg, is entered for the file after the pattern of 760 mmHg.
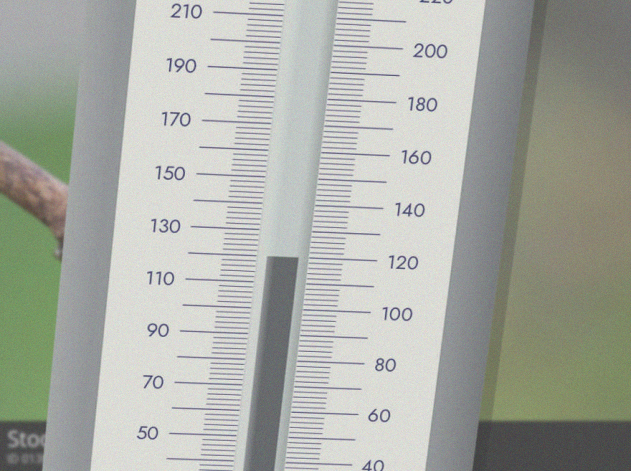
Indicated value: 120 mmHg
